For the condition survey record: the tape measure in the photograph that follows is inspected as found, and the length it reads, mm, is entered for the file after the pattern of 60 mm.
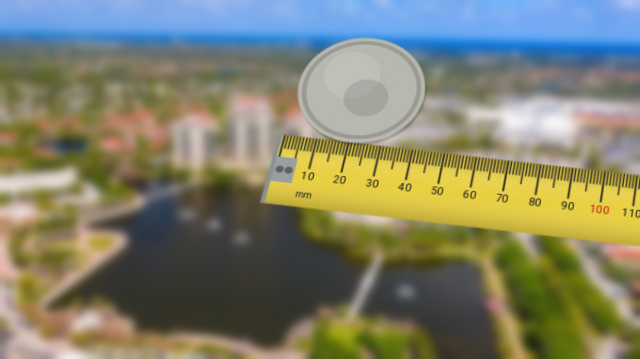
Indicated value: 40 mm
